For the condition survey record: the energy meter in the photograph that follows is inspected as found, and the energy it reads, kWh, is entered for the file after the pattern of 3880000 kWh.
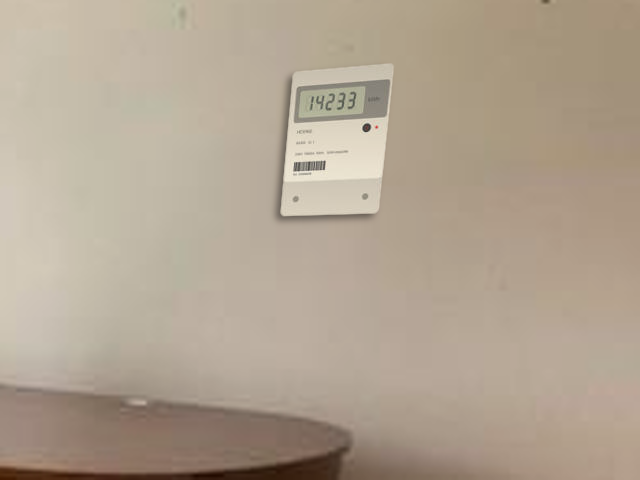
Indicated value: 14233 kWh
